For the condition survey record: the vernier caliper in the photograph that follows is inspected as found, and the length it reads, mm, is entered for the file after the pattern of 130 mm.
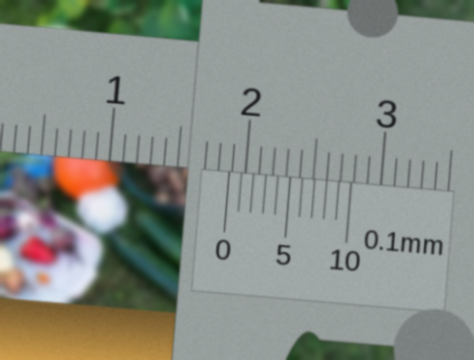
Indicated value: 18.8 mm
